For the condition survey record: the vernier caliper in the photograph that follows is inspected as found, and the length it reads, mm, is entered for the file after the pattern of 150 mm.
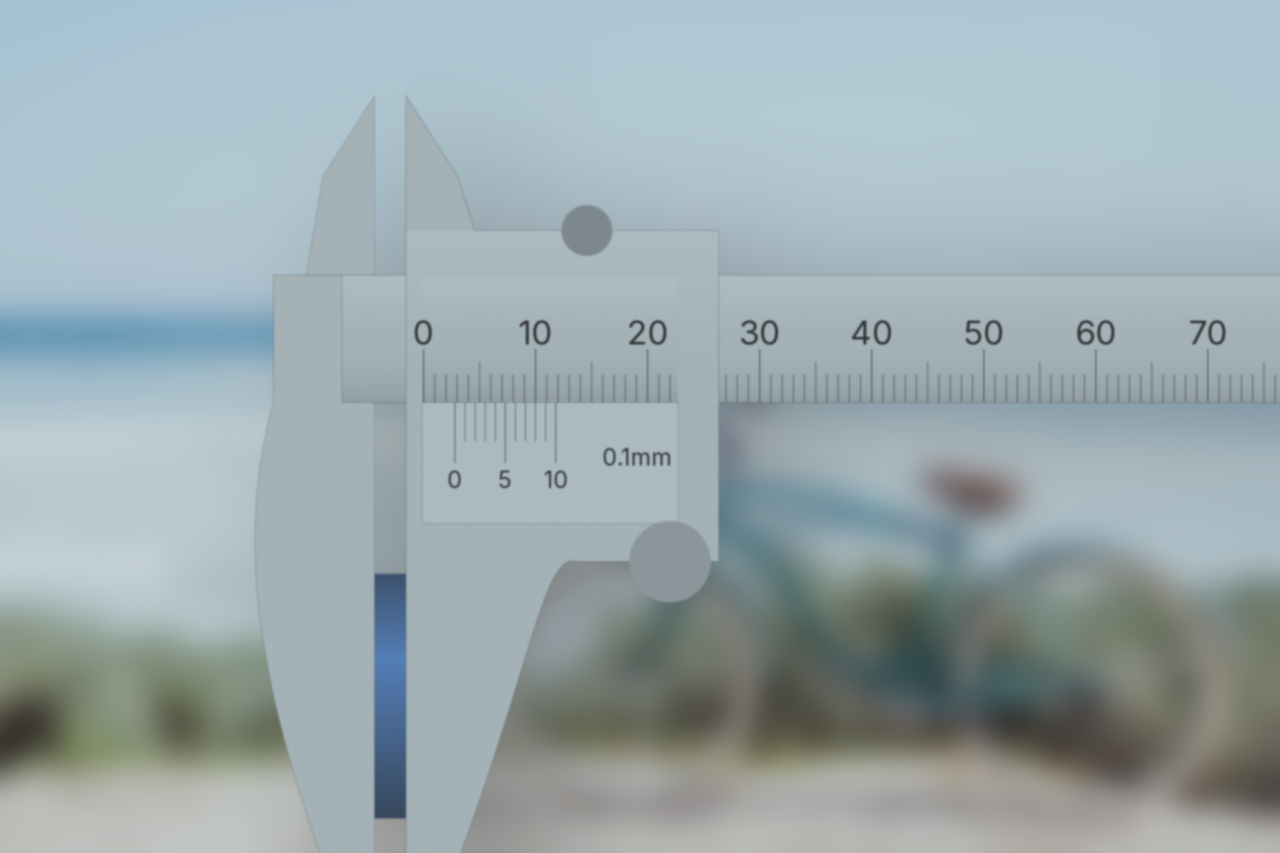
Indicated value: 2.8 mm
